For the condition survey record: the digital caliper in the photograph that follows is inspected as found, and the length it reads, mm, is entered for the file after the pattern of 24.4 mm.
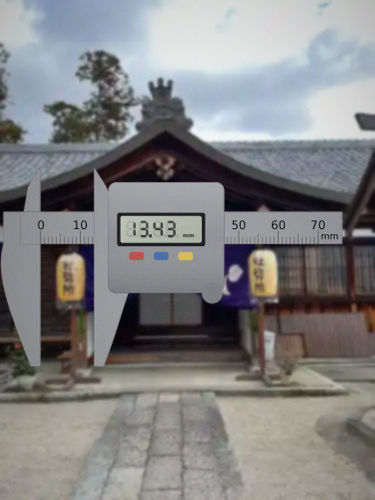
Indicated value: 13.43 mm
